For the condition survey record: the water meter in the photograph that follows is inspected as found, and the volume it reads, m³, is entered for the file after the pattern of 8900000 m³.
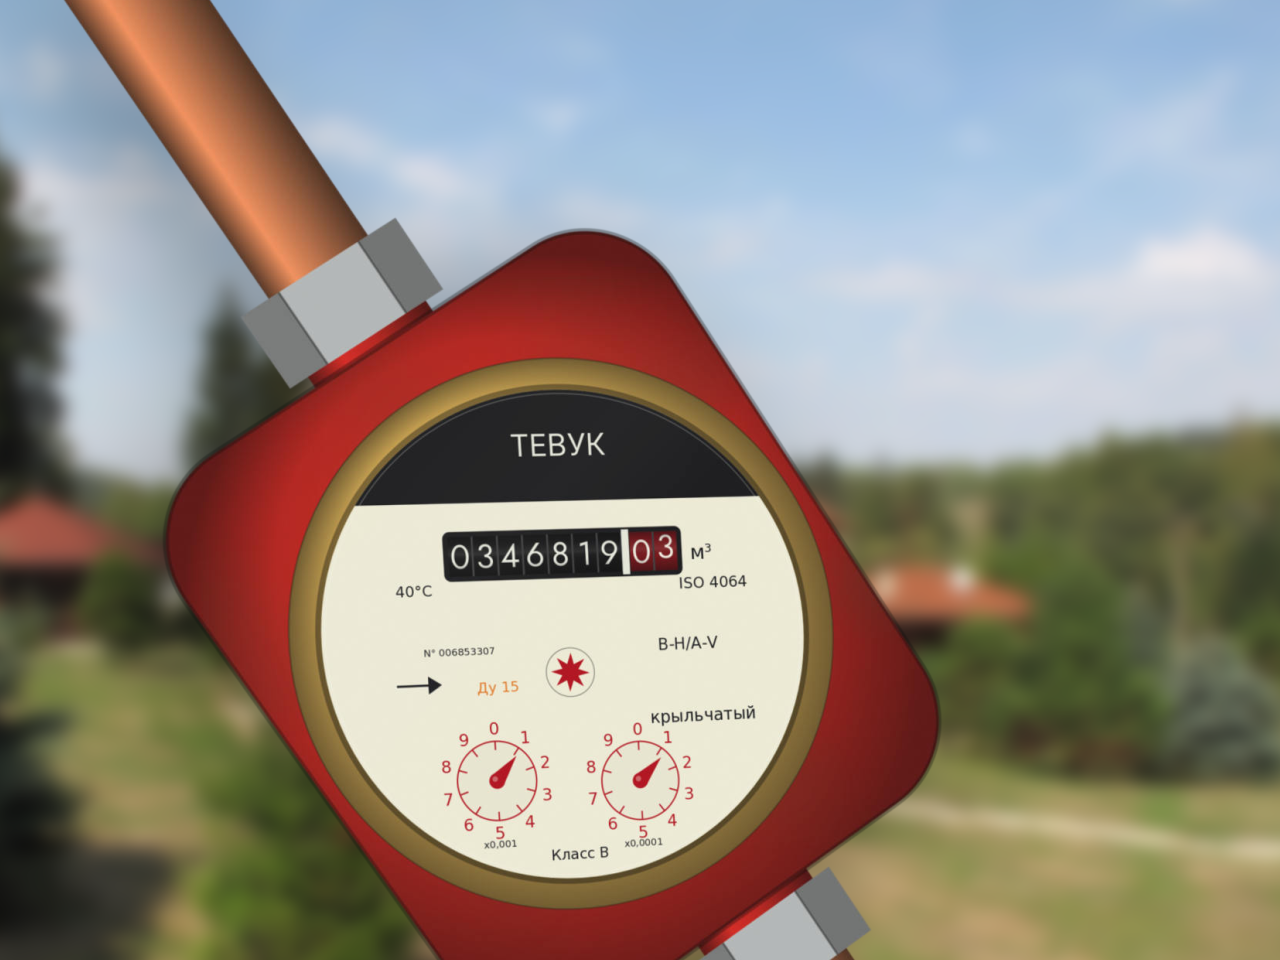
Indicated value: 346819.0311 m³
